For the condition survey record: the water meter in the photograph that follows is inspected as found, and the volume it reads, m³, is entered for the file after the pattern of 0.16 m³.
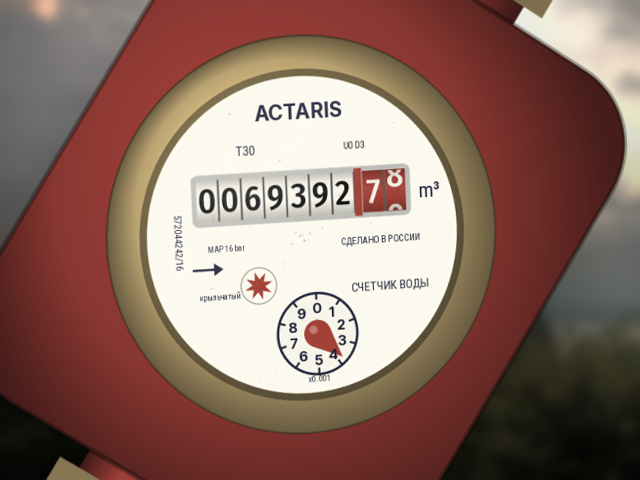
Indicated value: 69392.783 m³
